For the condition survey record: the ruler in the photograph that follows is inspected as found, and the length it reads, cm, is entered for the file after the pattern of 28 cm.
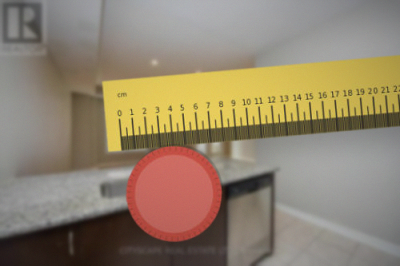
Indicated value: 7.5 cm
